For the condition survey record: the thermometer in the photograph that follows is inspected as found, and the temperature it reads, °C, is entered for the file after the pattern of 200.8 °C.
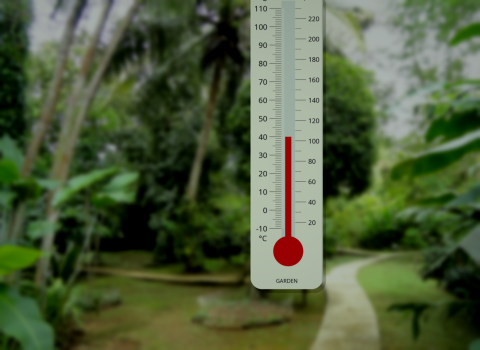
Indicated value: 40 °C
